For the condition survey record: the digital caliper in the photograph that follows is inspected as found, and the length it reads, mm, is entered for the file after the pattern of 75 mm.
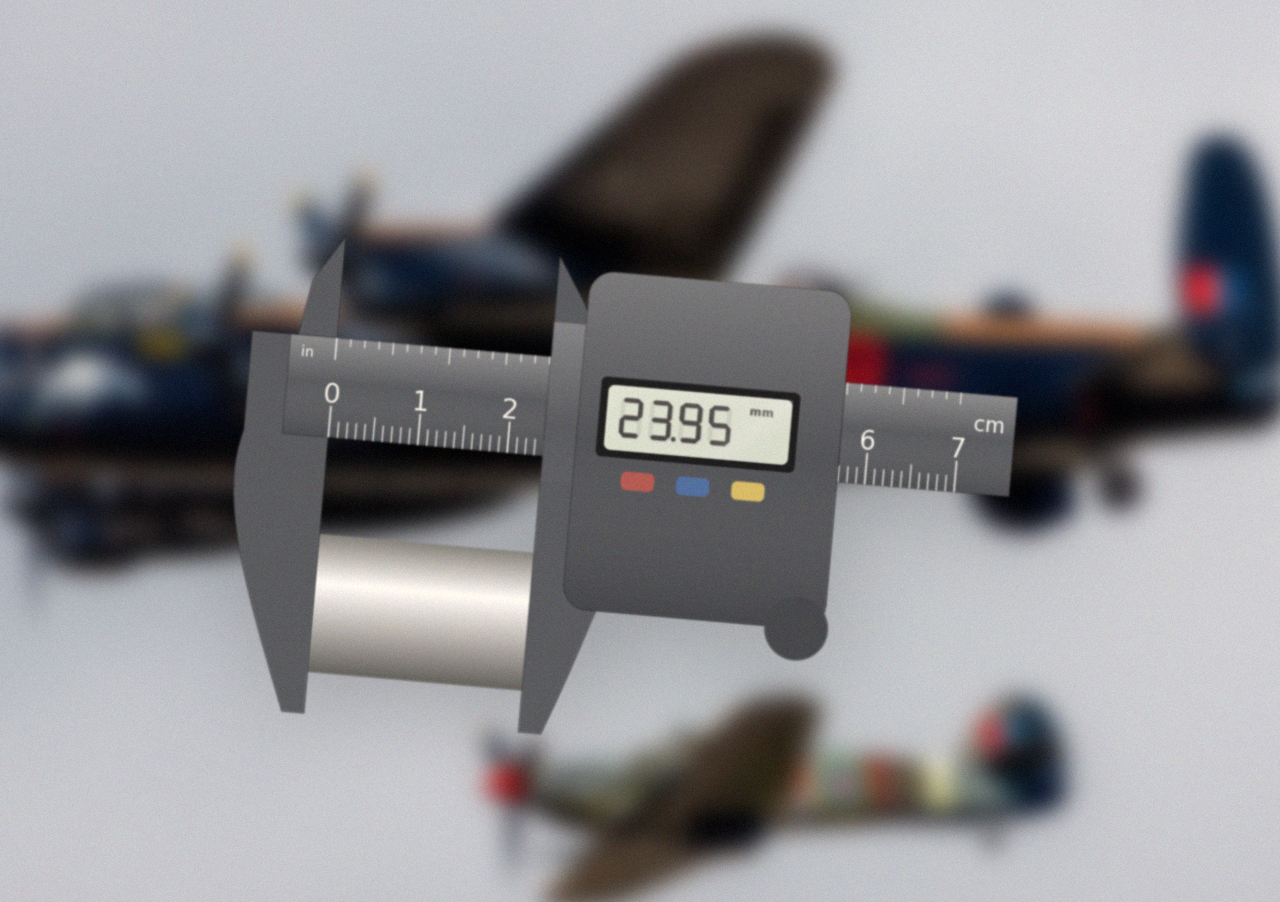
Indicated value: 23.95 mm
